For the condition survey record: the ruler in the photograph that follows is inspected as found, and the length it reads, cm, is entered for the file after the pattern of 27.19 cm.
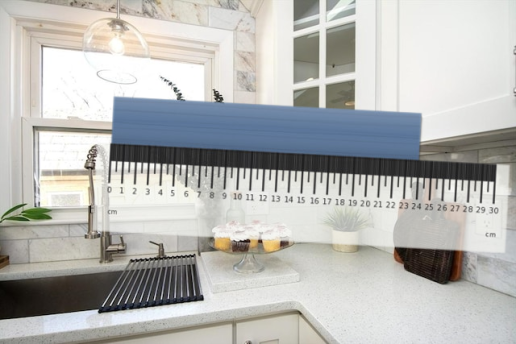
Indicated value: 24 cm
